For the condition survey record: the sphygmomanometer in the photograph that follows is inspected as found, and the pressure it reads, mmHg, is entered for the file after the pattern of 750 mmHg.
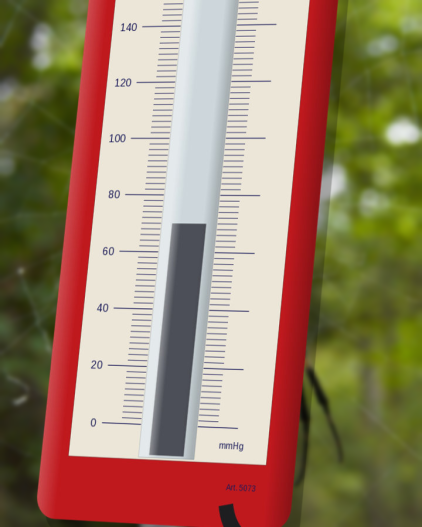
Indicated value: 70 mmHg
